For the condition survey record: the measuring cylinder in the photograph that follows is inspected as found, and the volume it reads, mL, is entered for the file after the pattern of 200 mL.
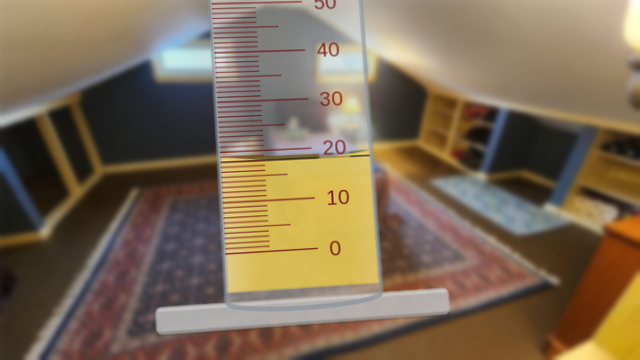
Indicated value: 18 mL
